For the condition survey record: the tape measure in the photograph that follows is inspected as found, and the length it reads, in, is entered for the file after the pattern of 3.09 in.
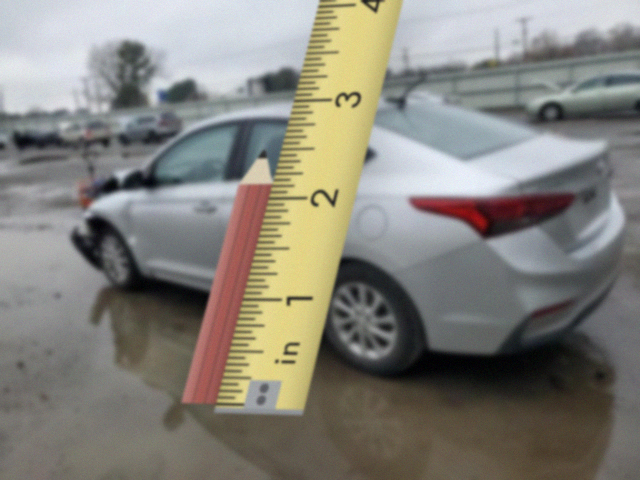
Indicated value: 2.5 in
